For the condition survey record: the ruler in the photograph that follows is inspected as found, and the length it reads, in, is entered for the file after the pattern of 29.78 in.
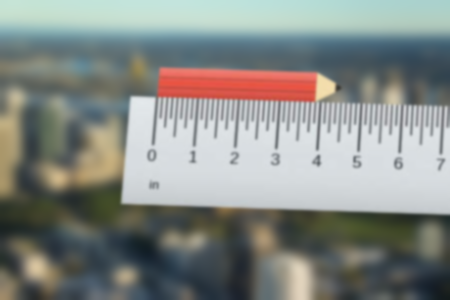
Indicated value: 4.5 in
